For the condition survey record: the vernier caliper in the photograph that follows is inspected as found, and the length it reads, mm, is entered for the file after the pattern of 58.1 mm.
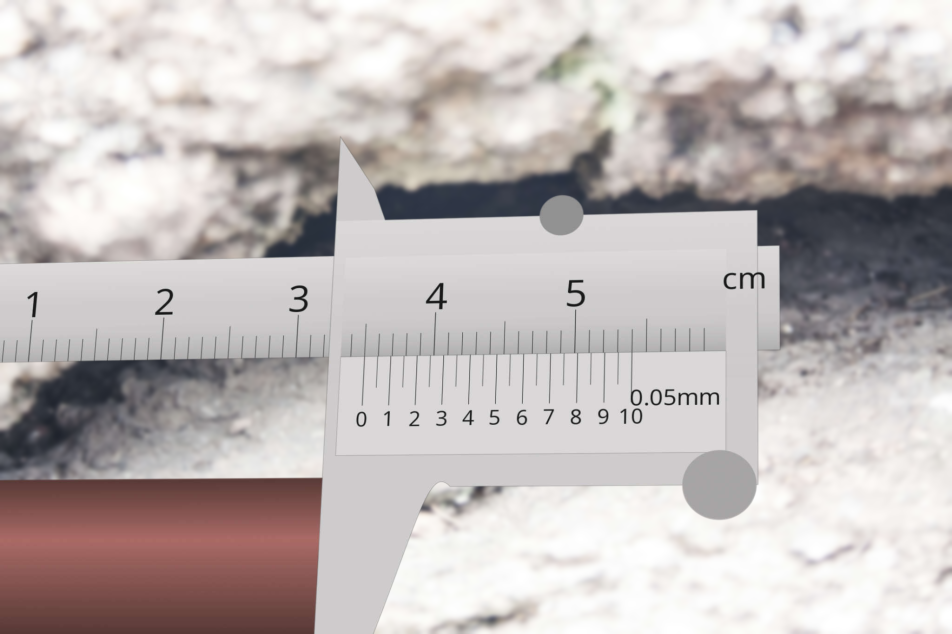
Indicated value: 35.0 mm
